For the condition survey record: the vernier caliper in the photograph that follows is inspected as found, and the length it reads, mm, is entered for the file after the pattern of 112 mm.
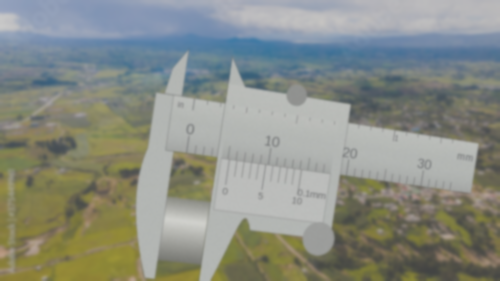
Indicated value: 5.2 mm
